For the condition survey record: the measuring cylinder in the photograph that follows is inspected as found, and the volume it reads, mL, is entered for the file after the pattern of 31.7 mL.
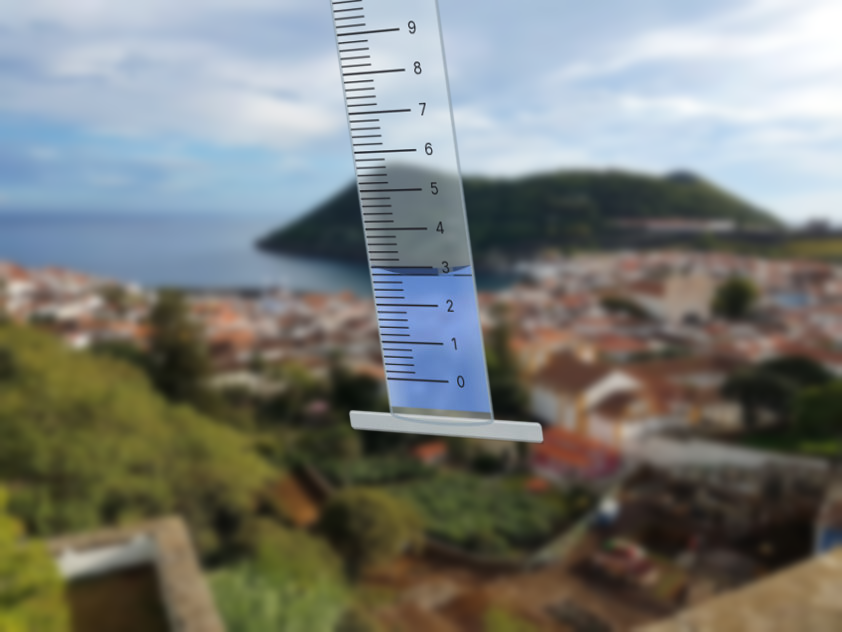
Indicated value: 2.8 mL
